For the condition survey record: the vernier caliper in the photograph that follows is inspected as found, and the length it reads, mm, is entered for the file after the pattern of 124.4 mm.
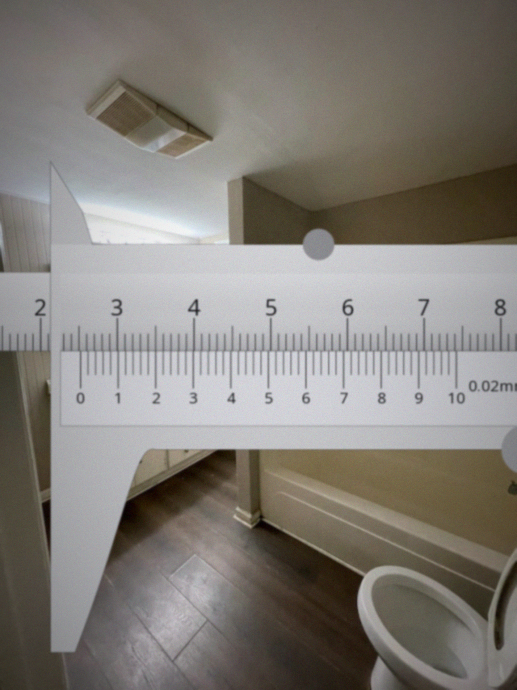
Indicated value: 25.2 mm
